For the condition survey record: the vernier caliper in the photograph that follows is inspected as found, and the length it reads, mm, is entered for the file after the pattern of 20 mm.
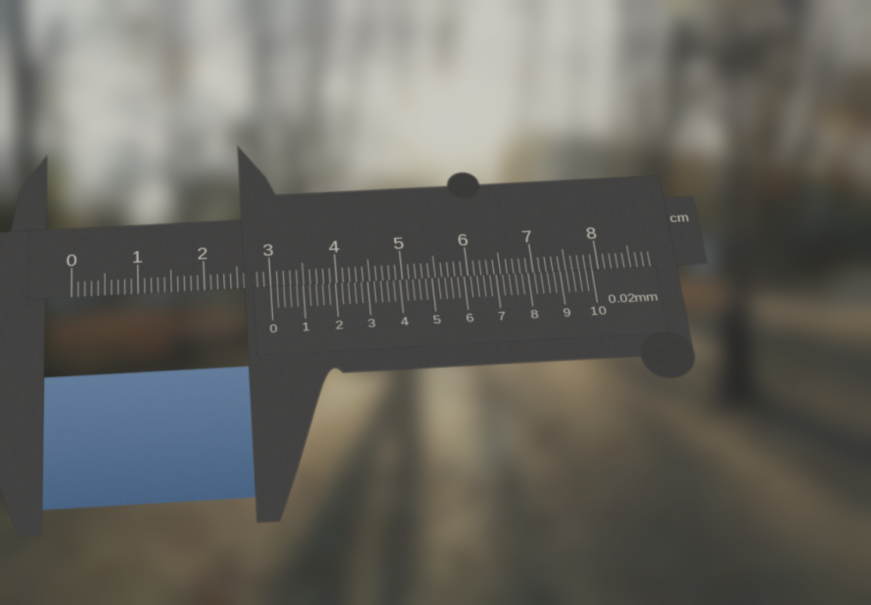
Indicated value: 30.0 mm
